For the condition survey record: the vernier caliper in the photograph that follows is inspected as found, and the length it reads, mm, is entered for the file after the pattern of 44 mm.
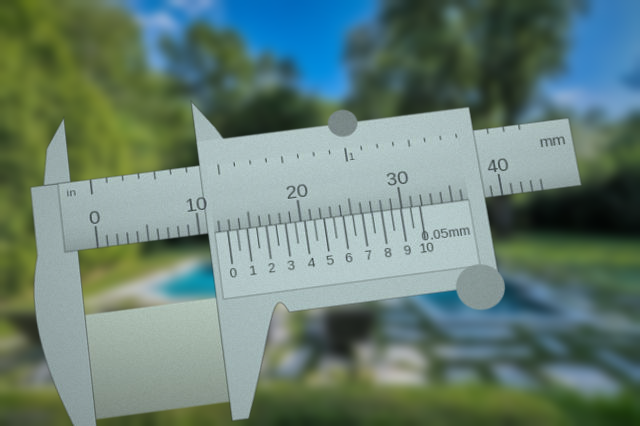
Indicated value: 12.8 mm
